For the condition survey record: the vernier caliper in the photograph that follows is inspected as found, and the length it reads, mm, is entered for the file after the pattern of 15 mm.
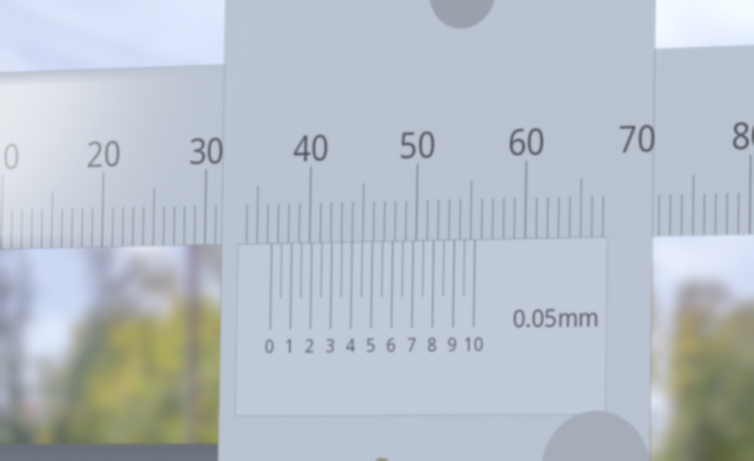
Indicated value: 36.4 mm
